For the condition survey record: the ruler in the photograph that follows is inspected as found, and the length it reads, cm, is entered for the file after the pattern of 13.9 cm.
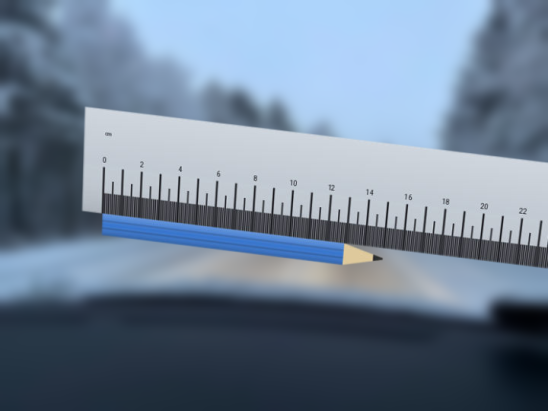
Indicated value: 15 cm
